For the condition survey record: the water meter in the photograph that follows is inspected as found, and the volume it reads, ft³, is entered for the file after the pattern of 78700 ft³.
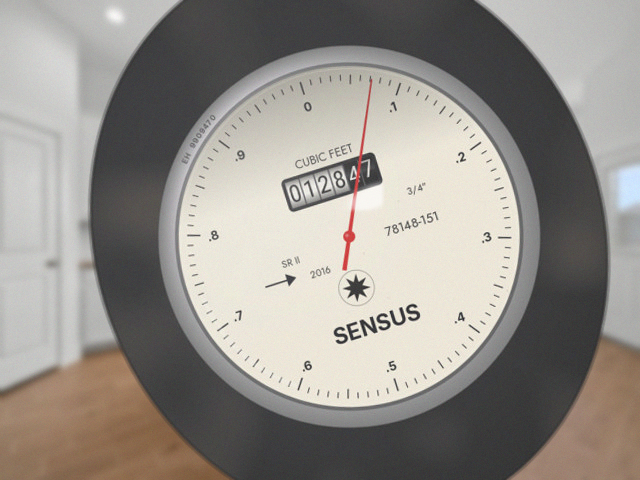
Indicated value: 12847.07 ft³
